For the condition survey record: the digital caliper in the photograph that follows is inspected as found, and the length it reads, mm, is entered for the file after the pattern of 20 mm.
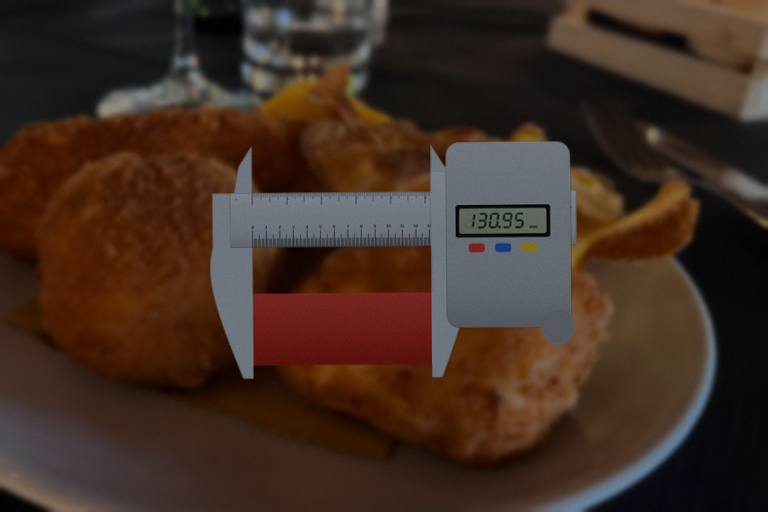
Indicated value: 130.95 mm
